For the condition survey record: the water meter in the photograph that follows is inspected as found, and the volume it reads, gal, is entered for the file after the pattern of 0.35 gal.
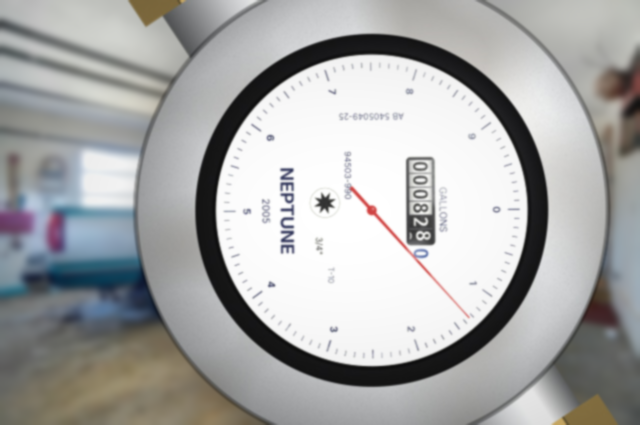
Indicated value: 8281.3 gal
